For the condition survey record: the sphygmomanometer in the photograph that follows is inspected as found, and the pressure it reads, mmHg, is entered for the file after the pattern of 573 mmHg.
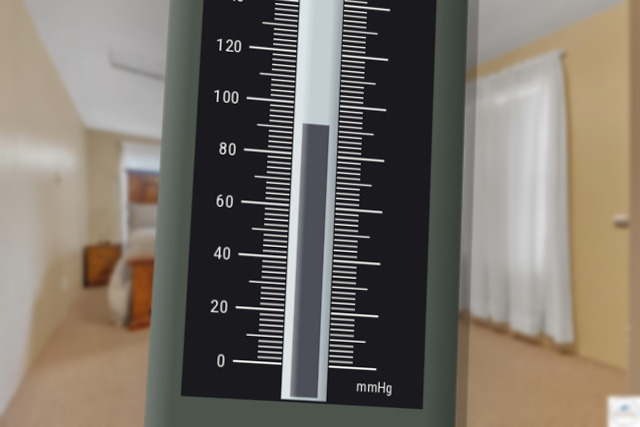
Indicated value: 92 mmHg
